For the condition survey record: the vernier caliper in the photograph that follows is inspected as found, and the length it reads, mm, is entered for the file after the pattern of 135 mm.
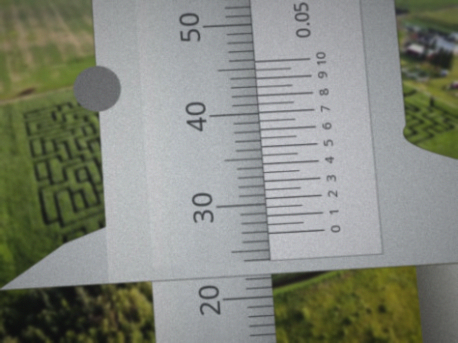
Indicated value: 26.8 mm
